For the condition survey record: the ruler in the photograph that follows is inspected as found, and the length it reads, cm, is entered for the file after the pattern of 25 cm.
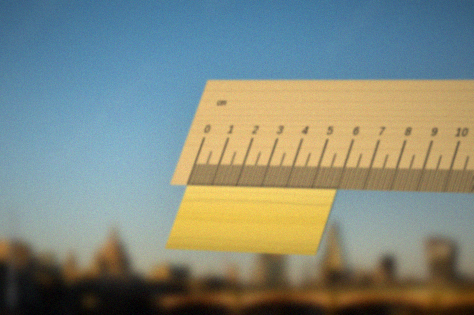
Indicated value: 6 cm
